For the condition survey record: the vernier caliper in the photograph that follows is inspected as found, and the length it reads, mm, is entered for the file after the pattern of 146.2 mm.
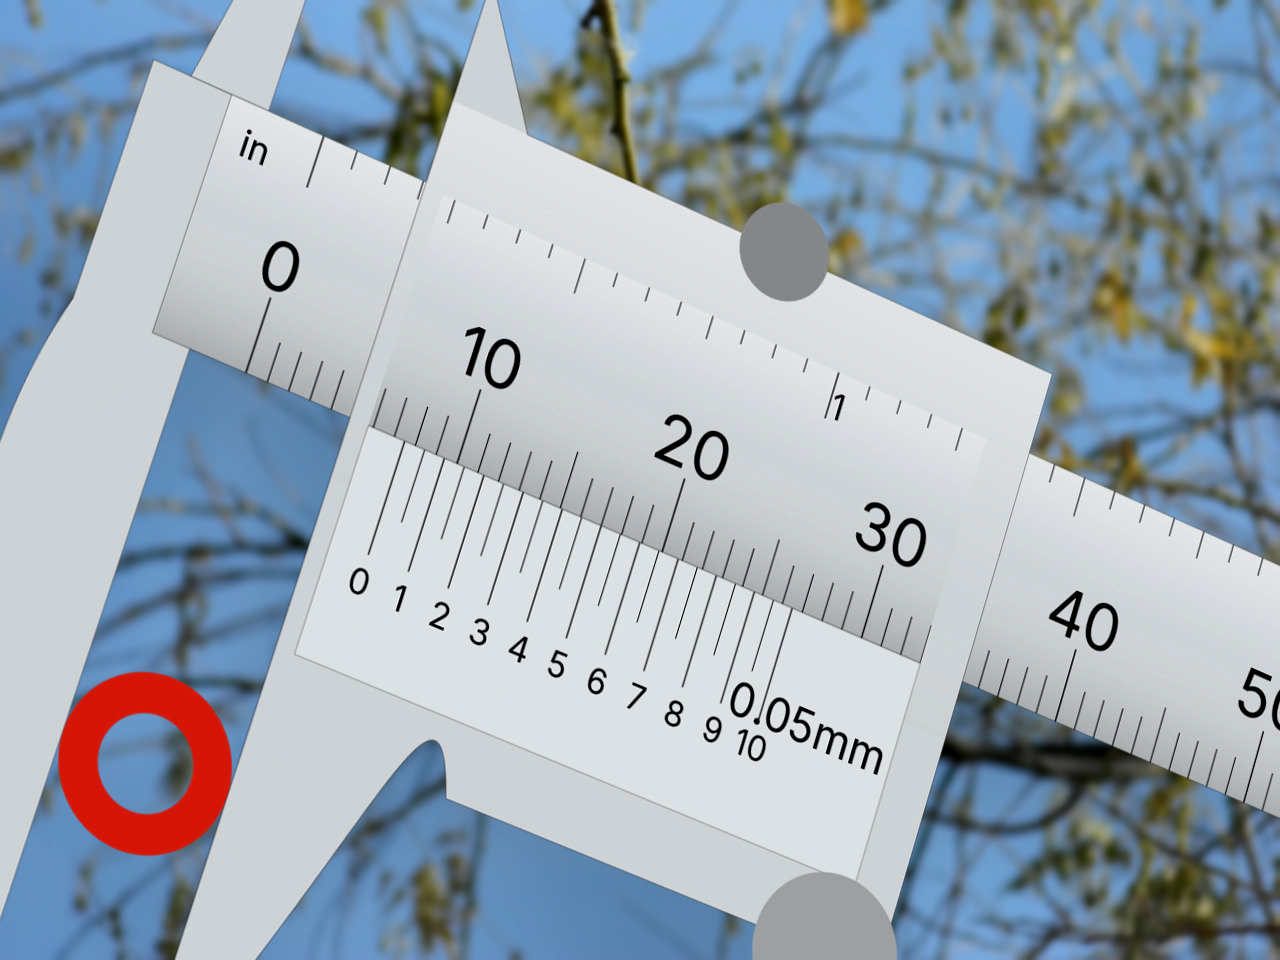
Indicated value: 7.5 mm
